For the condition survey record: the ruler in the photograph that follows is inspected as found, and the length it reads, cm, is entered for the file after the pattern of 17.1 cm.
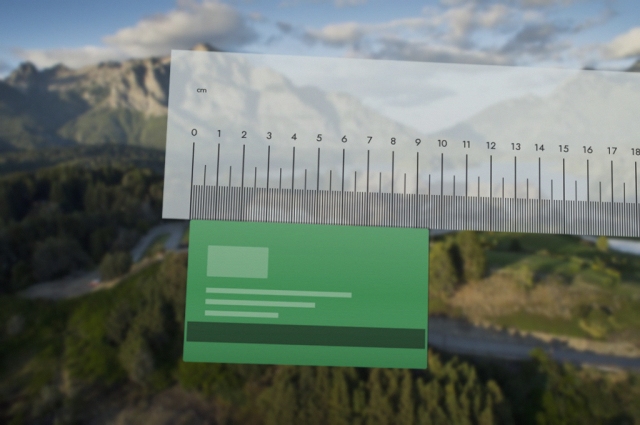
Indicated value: 9.5 cm
